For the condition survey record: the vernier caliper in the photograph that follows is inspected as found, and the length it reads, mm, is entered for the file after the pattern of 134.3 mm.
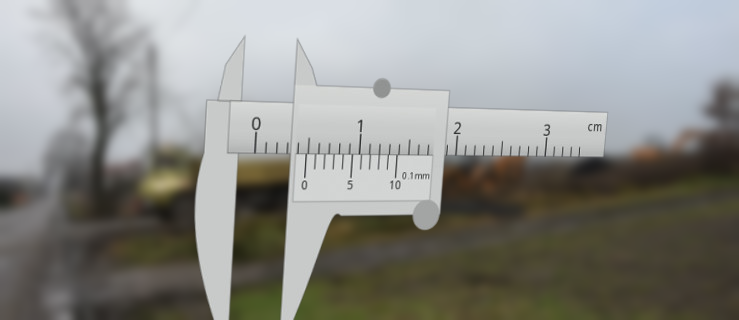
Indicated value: 4.8 mm
